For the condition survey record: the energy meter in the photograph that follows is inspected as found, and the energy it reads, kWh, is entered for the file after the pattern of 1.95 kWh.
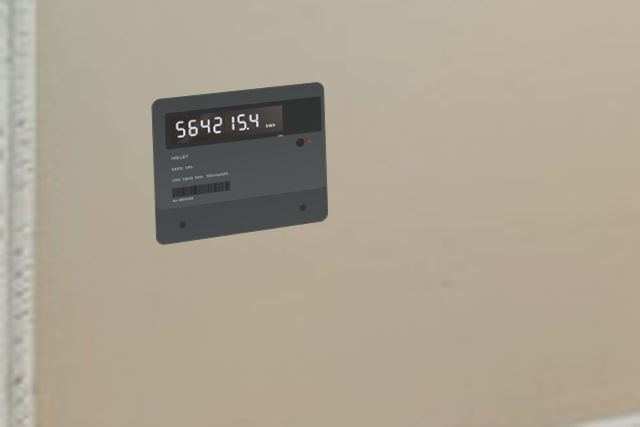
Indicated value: 564215.4 kWh
